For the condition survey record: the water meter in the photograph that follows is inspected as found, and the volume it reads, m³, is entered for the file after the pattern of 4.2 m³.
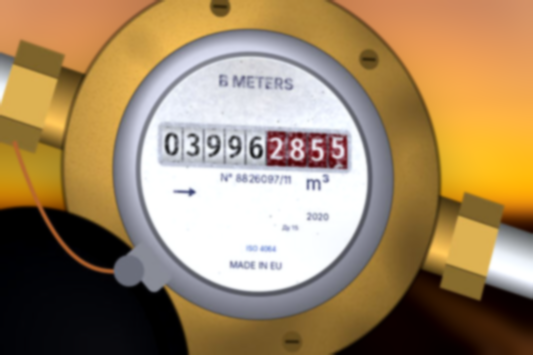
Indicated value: 3996.2855 m³
